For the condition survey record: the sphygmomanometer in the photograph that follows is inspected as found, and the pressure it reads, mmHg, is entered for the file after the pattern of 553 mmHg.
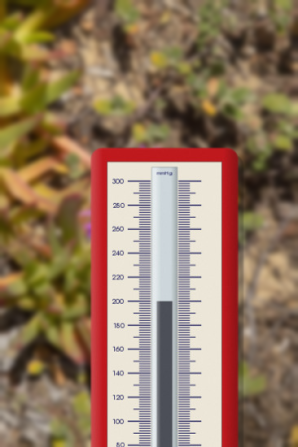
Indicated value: 200 mmHg
